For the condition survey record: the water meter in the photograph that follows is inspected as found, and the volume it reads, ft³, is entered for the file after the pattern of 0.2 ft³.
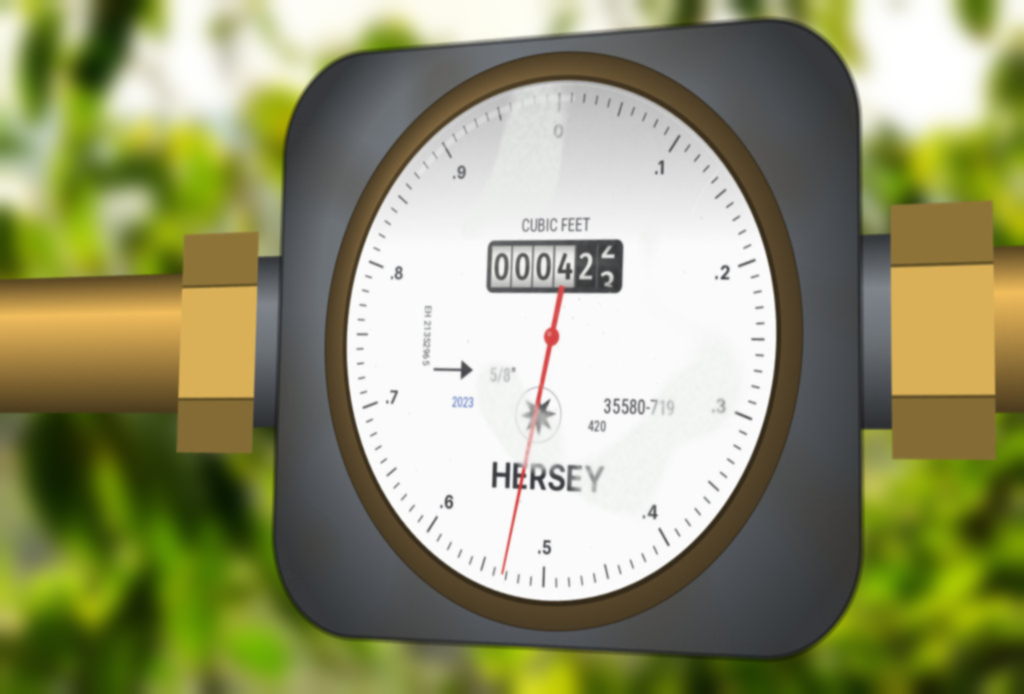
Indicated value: 422.53 ft³
